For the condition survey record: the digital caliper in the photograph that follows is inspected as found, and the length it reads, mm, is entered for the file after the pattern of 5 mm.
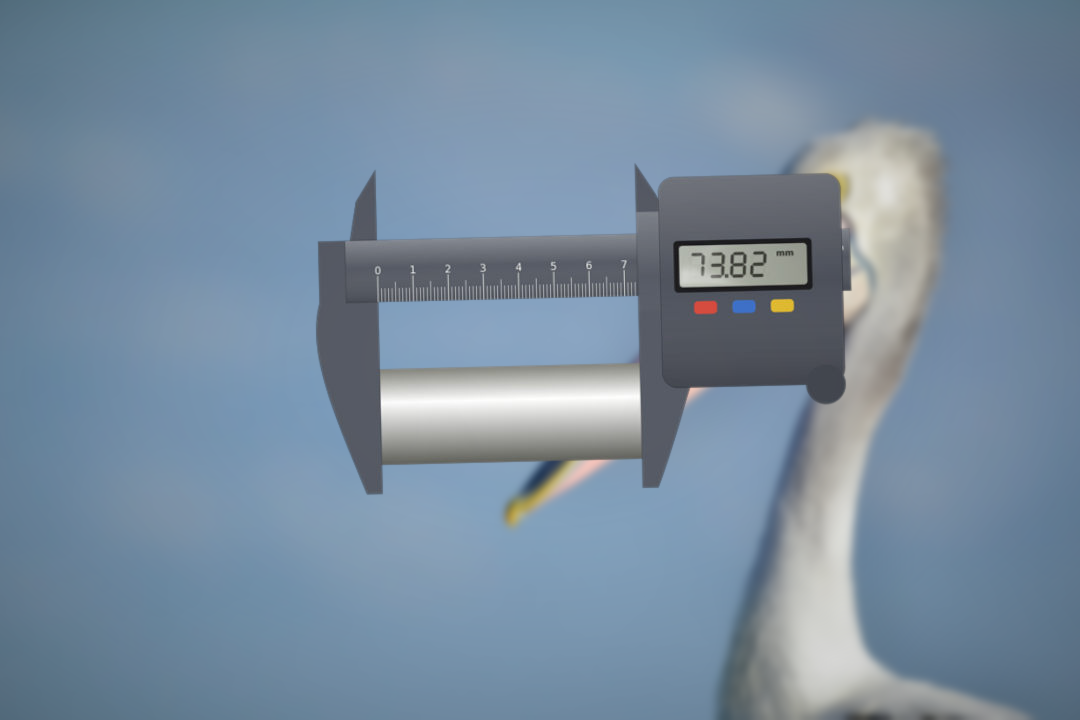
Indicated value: 73.82 mm
